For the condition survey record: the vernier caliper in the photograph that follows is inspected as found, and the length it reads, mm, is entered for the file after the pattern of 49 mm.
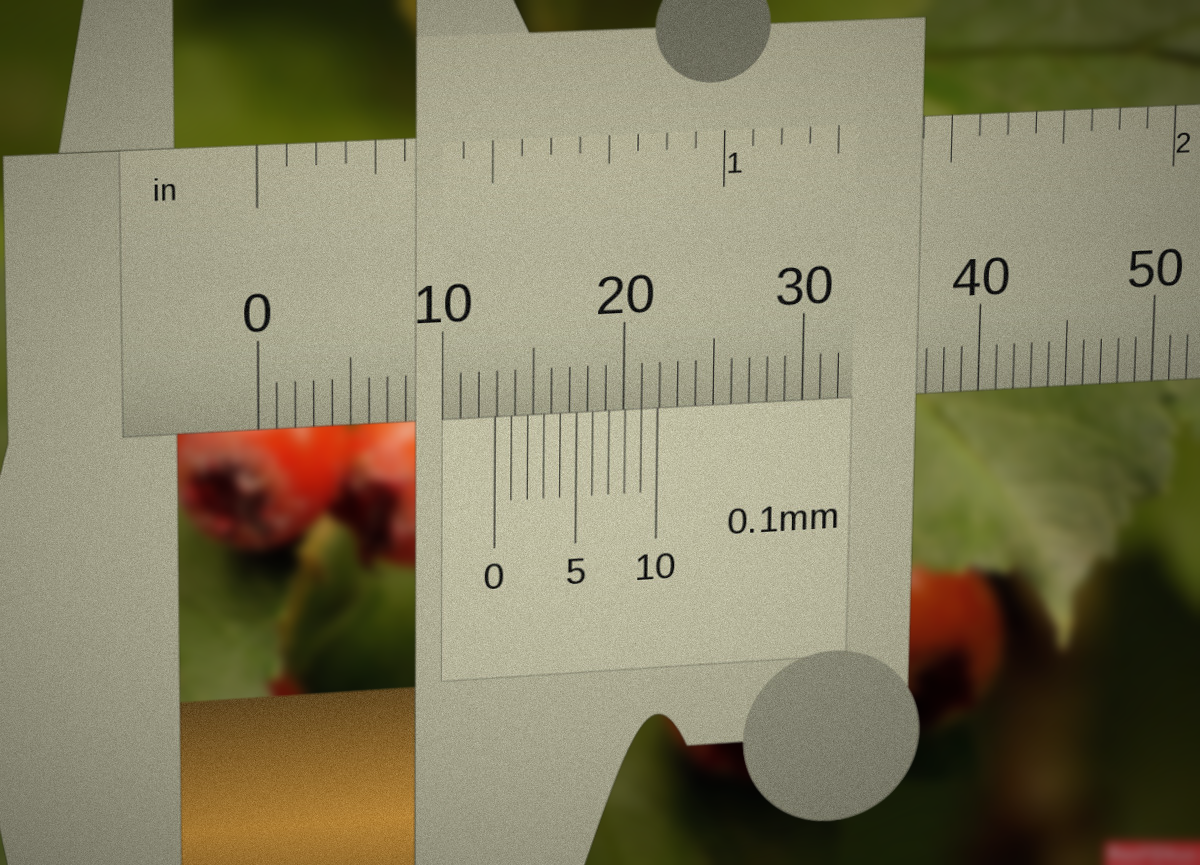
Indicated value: 12.9 mm
